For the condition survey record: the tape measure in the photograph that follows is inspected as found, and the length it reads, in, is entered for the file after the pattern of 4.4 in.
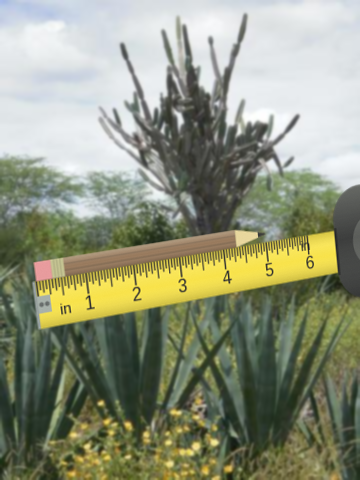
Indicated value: 5 in
